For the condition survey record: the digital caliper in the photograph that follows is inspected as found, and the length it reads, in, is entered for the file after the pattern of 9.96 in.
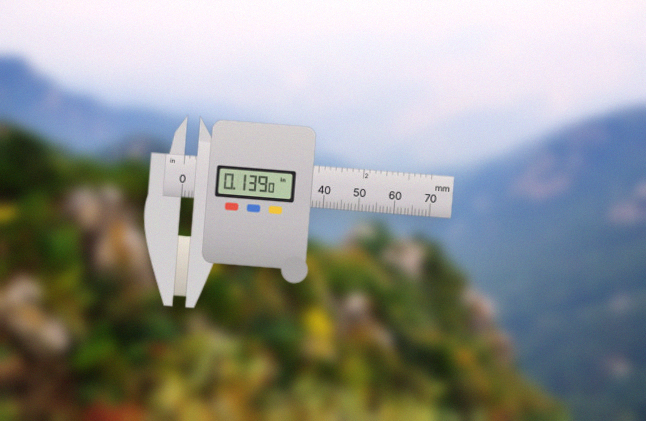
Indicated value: 0.1390 in
